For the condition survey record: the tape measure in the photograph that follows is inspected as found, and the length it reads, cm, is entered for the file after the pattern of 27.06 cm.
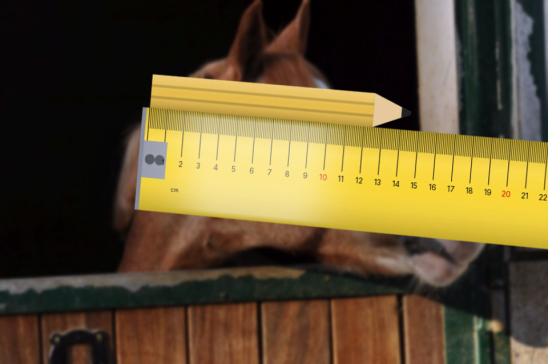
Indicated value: 14.5 cm
